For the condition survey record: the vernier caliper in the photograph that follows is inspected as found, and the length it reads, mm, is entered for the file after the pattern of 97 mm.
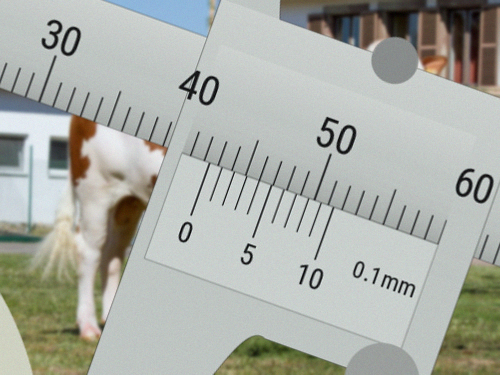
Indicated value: 42.4 mm
